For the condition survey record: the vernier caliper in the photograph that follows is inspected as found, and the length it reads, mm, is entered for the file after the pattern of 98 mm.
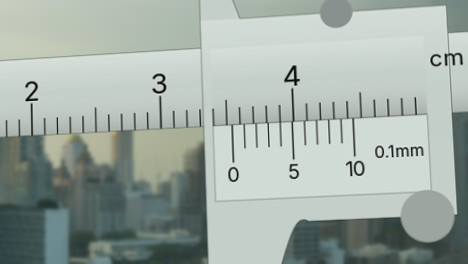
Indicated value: 35.4 mm
